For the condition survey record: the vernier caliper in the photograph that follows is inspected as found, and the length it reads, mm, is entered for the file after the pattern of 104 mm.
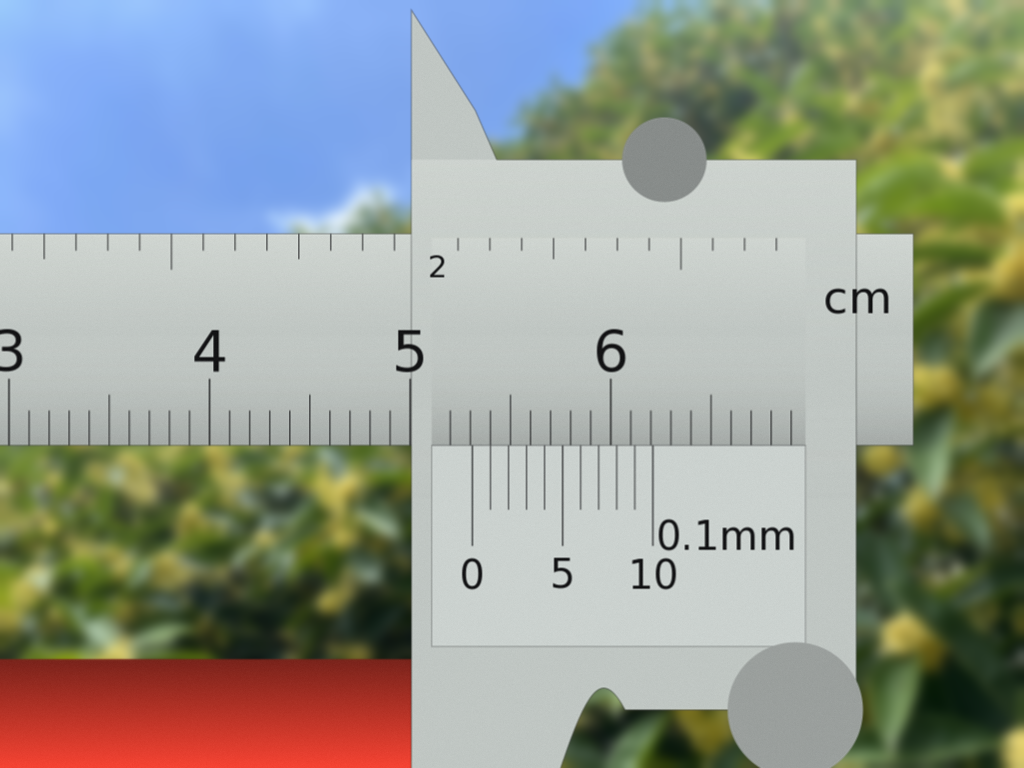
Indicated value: 53.1 mm
